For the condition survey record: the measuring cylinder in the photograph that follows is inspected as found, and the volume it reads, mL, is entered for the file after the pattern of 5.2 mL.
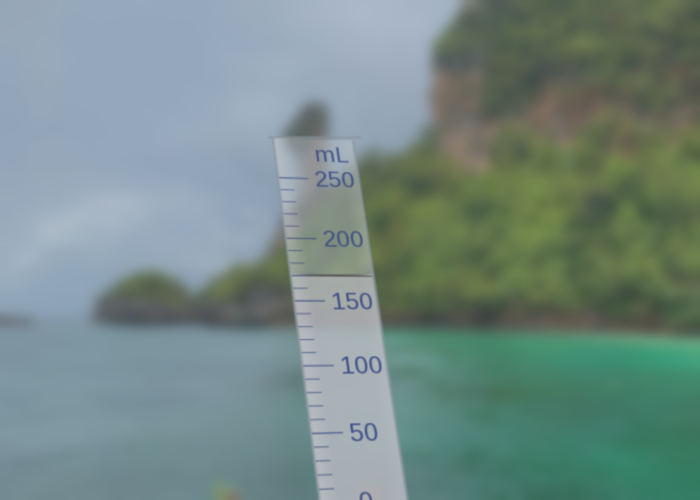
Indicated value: 170 mL
